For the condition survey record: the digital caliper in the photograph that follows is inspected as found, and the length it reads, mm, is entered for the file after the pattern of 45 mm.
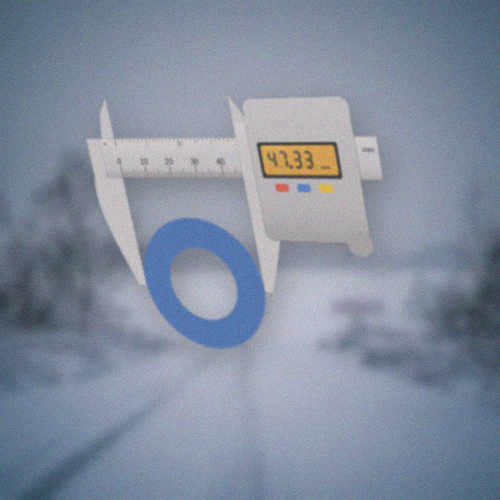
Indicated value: 47.33 mm
